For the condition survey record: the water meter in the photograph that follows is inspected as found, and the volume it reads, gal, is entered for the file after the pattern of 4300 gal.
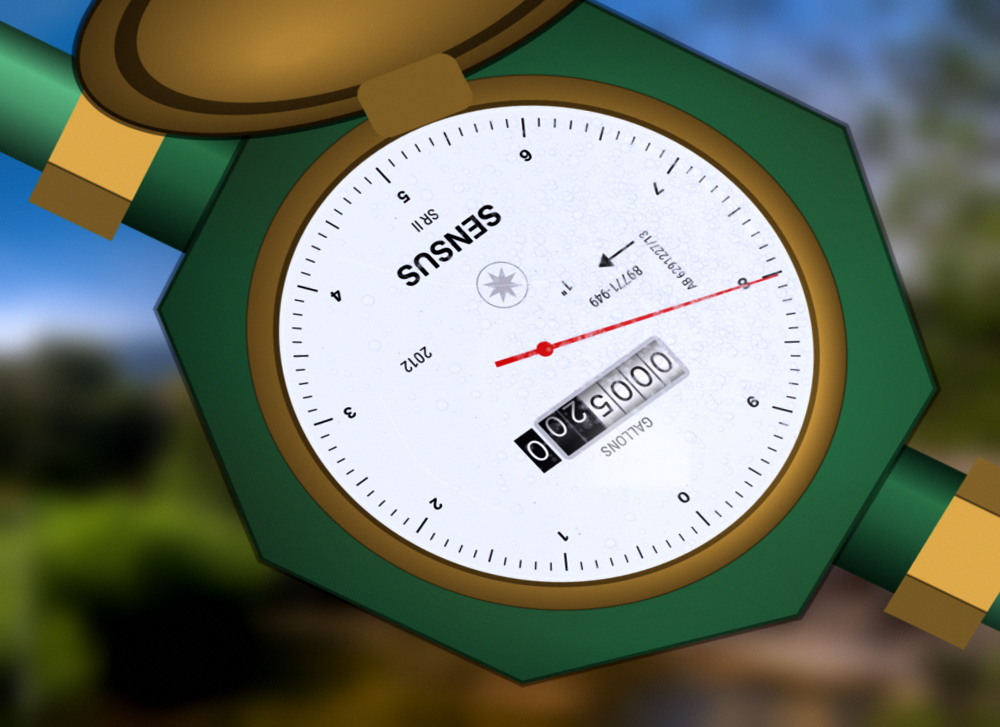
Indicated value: 5198.0 gal
